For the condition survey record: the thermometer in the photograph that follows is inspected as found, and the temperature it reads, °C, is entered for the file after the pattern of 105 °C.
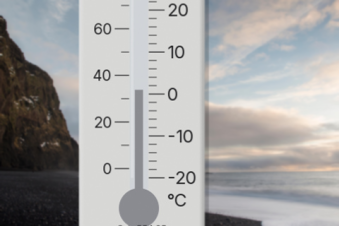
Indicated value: 1 °C
